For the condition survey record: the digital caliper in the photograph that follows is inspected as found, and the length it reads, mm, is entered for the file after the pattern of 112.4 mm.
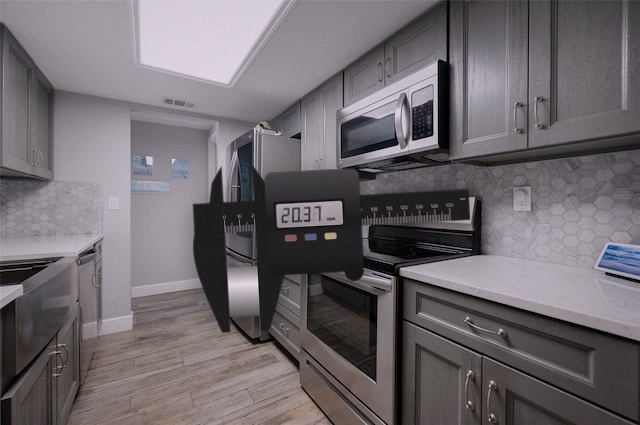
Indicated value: 20.37 mm
